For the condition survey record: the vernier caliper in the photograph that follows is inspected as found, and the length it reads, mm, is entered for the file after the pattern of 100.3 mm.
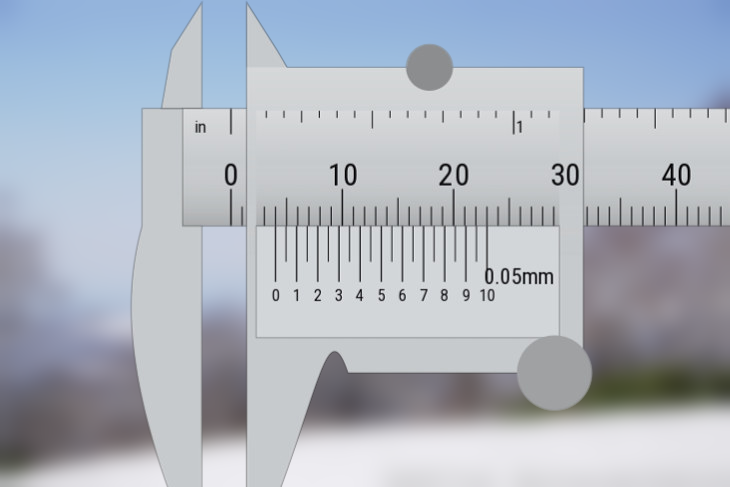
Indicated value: 4.0 mm
